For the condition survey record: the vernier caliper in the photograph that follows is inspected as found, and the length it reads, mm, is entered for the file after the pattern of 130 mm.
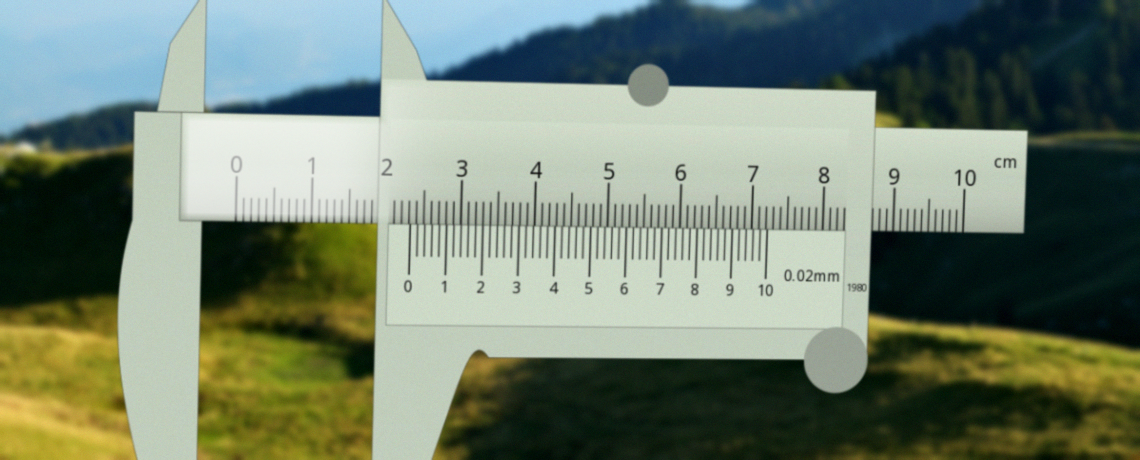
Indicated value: 23.2 mm
